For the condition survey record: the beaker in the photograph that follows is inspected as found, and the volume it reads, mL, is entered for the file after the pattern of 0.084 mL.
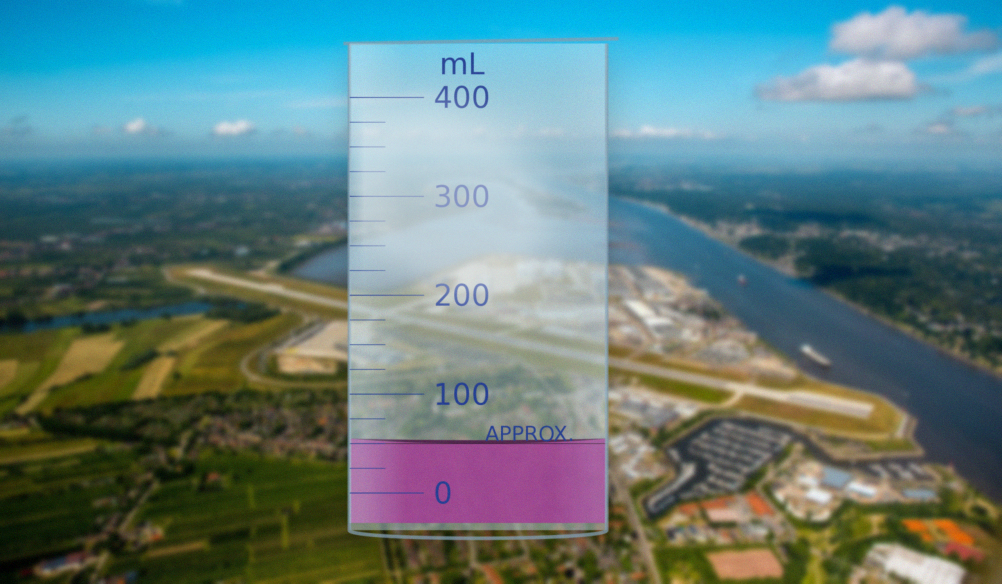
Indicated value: 50 mL
